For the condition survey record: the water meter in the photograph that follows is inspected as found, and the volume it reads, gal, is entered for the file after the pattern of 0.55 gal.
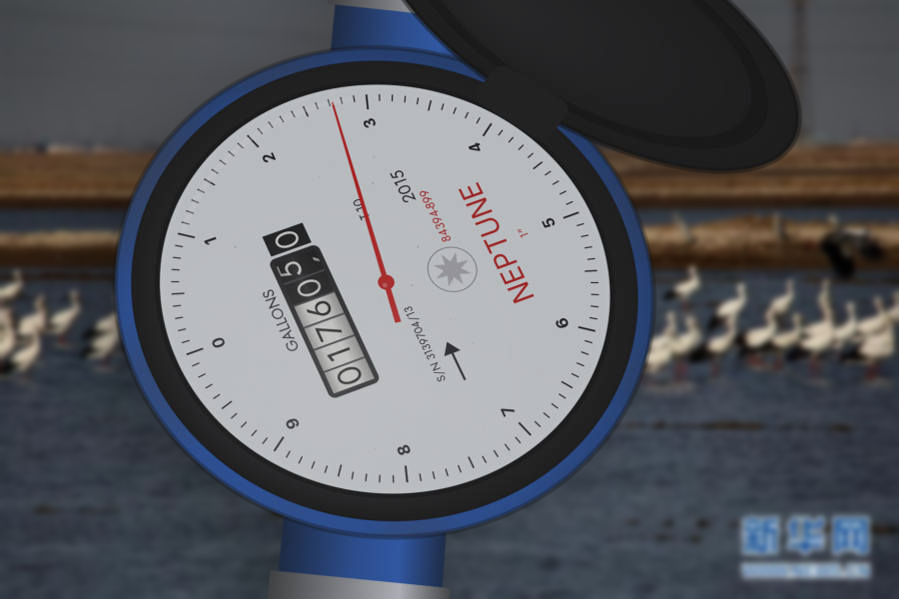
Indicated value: 176052.7 gal
